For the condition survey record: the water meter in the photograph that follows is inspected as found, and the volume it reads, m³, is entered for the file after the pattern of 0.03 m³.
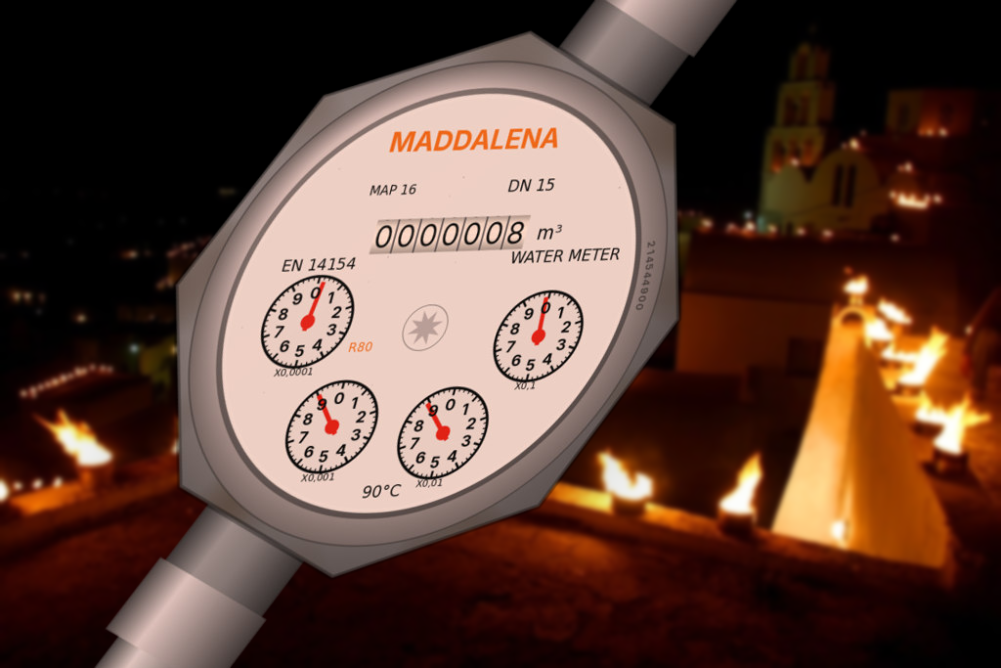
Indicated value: 7.9890 m³
